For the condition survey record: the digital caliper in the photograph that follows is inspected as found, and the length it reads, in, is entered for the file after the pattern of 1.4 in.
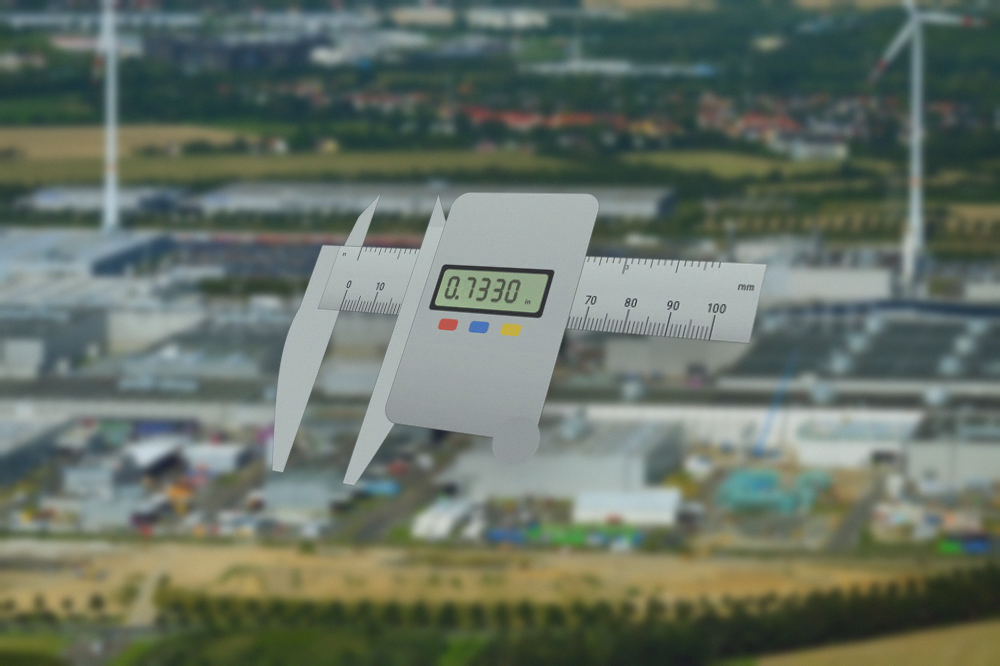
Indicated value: 0.7330 in
